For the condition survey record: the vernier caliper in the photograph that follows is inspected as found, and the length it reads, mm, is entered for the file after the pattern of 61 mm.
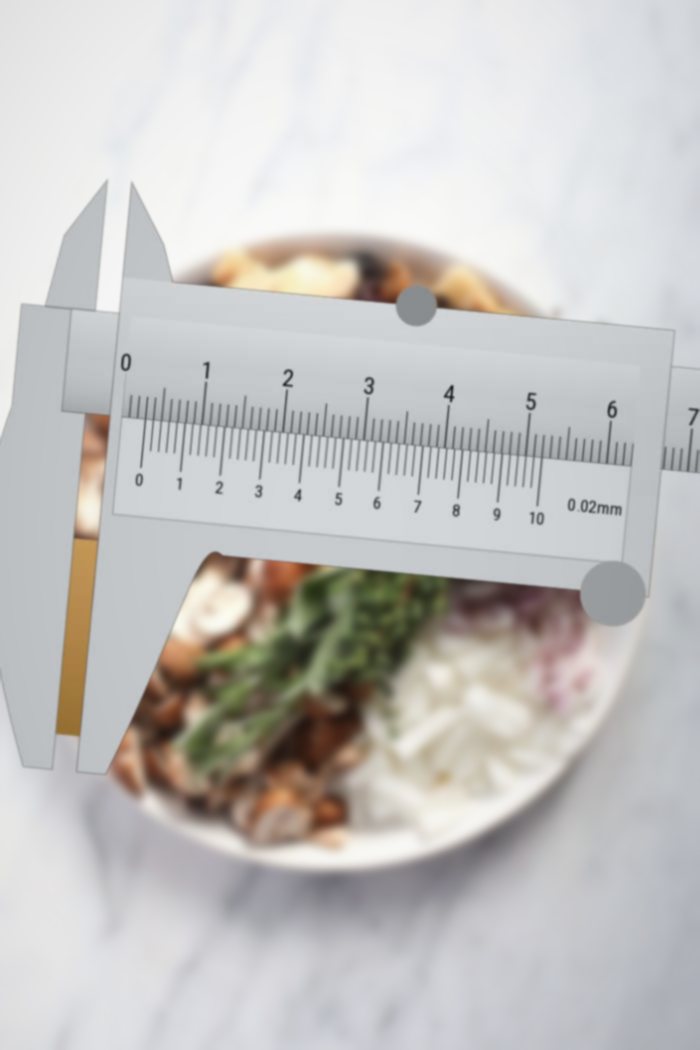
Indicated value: 3.0 mm
